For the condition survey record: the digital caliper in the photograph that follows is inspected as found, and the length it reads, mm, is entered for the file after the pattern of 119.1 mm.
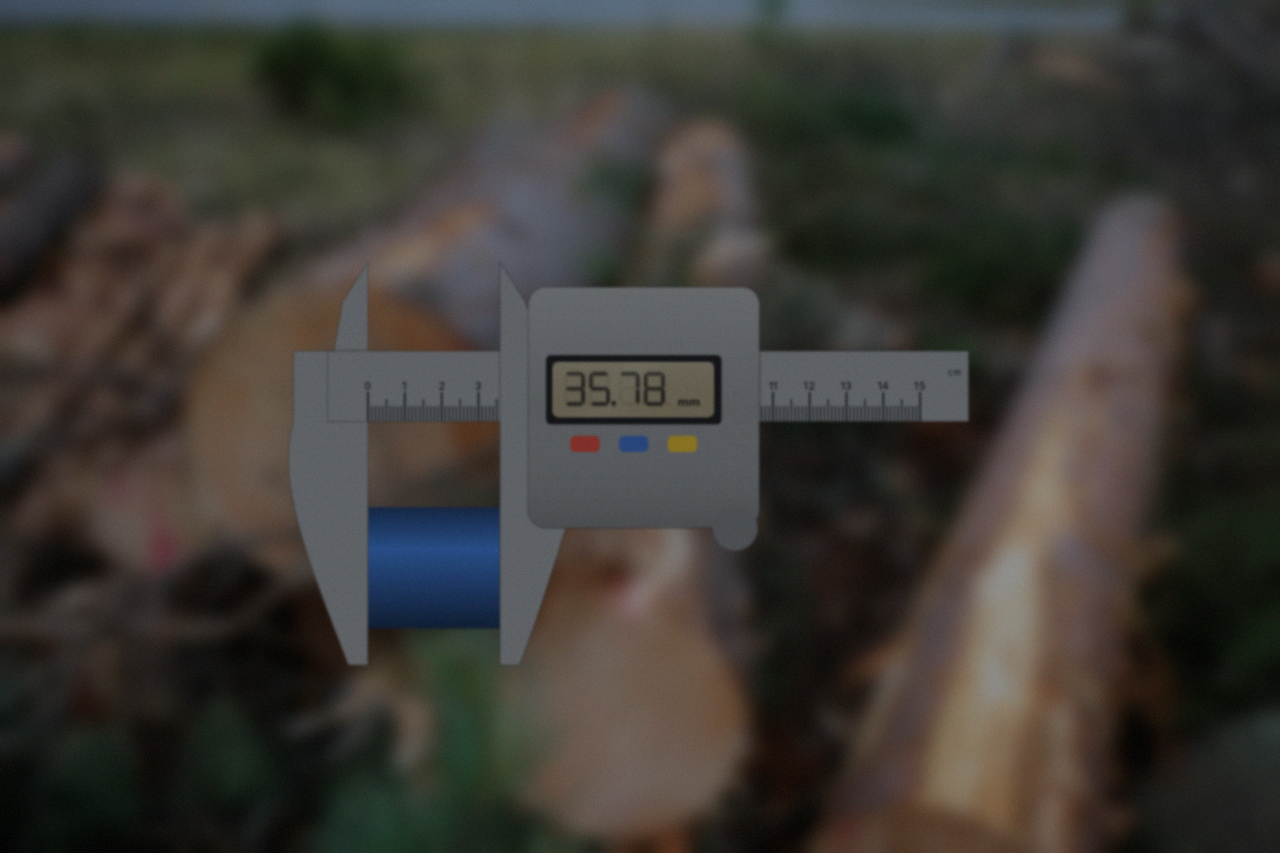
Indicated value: 35.78 mm
